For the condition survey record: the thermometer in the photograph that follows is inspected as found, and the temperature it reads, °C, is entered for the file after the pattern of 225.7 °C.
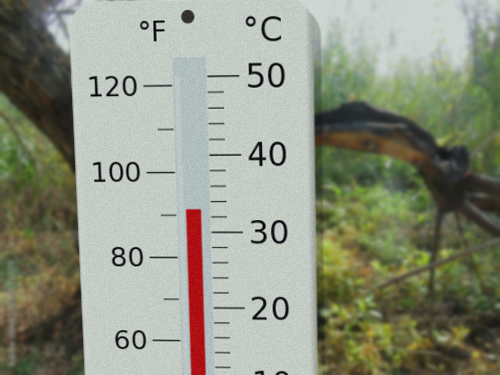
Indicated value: 33 °C
